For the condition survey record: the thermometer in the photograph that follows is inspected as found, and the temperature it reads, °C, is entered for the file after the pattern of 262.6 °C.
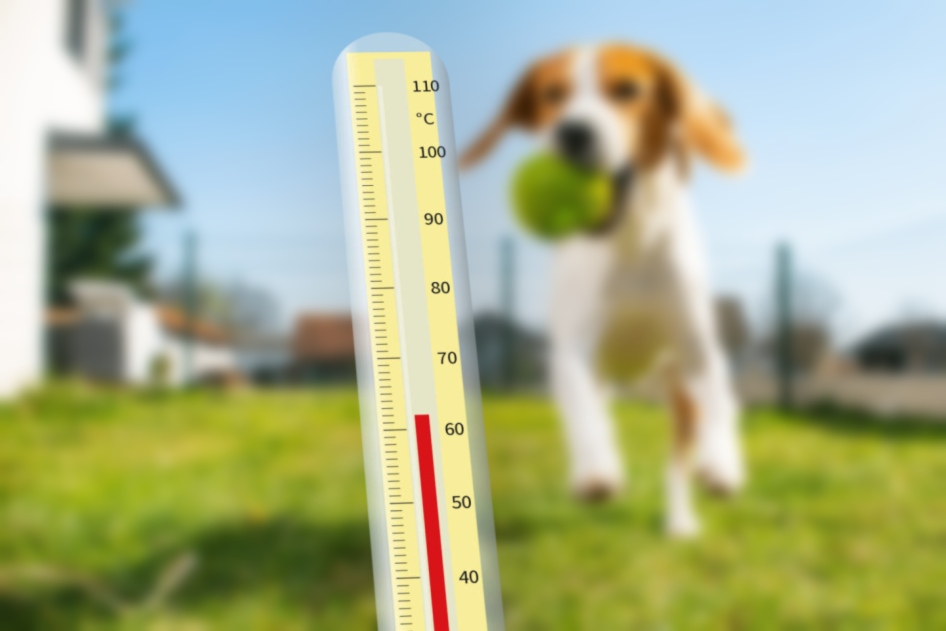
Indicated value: 62 °C
